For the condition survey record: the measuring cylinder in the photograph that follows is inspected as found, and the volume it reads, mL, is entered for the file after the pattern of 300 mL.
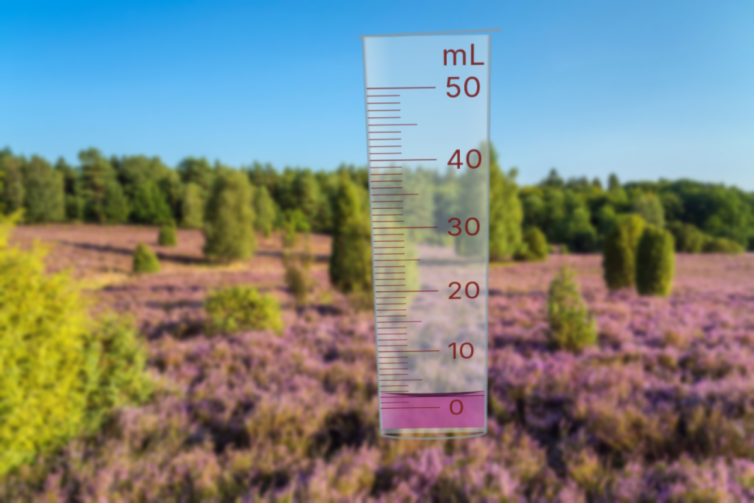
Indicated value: 2 mL
